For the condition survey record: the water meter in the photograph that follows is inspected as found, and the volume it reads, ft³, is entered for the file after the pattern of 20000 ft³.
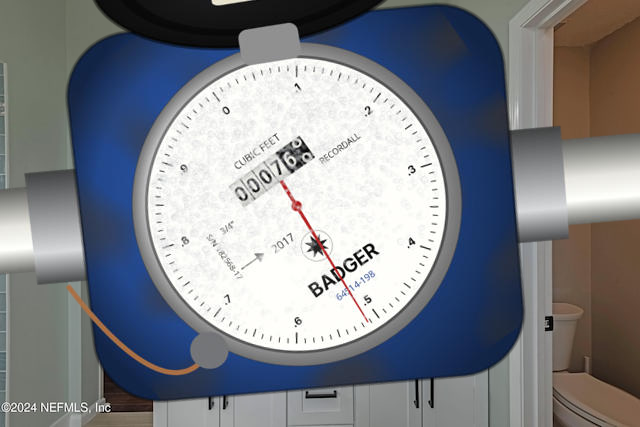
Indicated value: 768.51 ft³
